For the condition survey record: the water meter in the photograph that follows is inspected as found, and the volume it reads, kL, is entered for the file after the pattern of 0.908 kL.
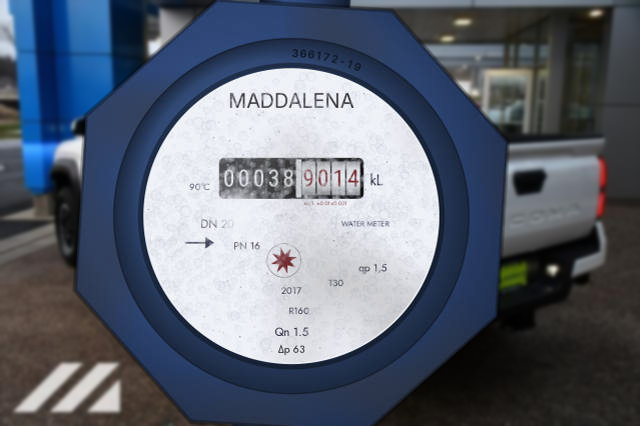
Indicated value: 38.9014 kL
